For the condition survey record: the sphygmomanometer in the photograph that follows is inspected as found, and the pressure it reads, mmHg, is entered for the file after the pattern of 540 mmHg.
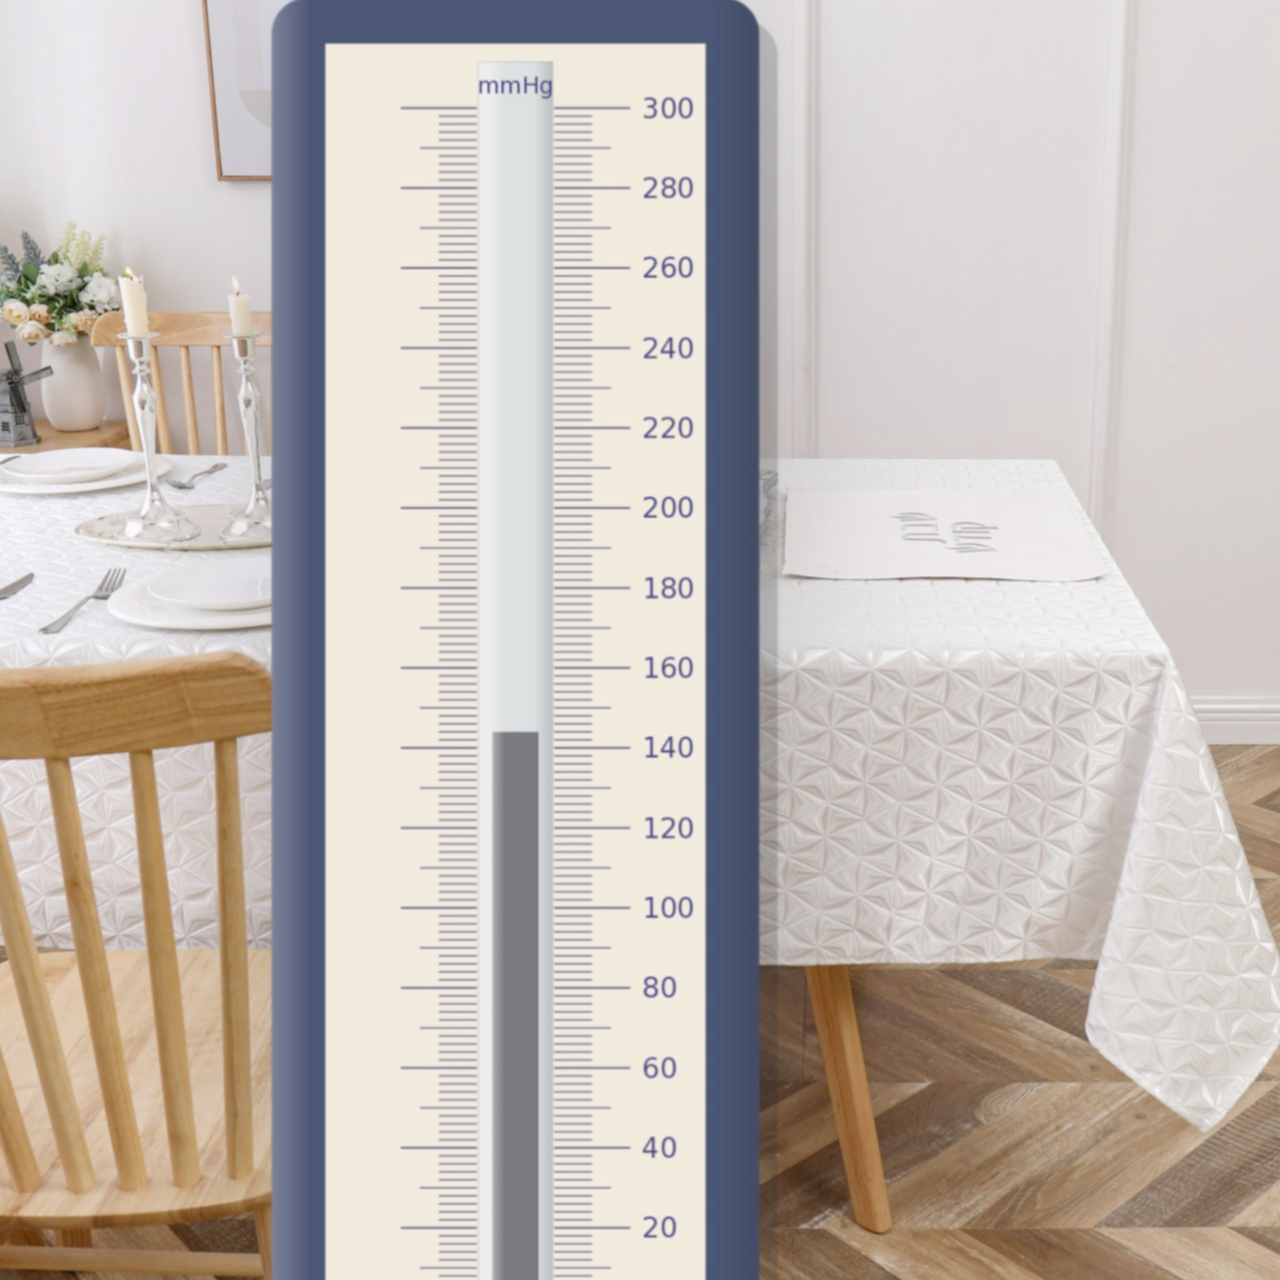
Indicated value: 144 mmHg
